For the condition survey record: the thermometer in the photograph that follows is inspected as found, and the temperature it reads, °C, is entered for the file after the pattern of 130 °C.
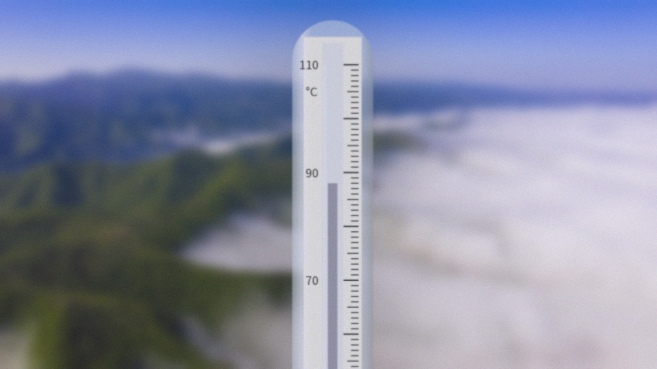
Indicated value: 88 °C
